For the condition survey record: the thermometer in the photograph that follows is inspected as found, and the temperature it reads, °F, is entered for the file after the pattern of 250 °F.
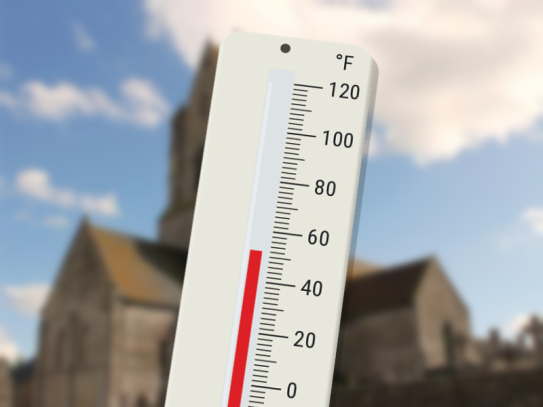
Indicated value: 52 °F
